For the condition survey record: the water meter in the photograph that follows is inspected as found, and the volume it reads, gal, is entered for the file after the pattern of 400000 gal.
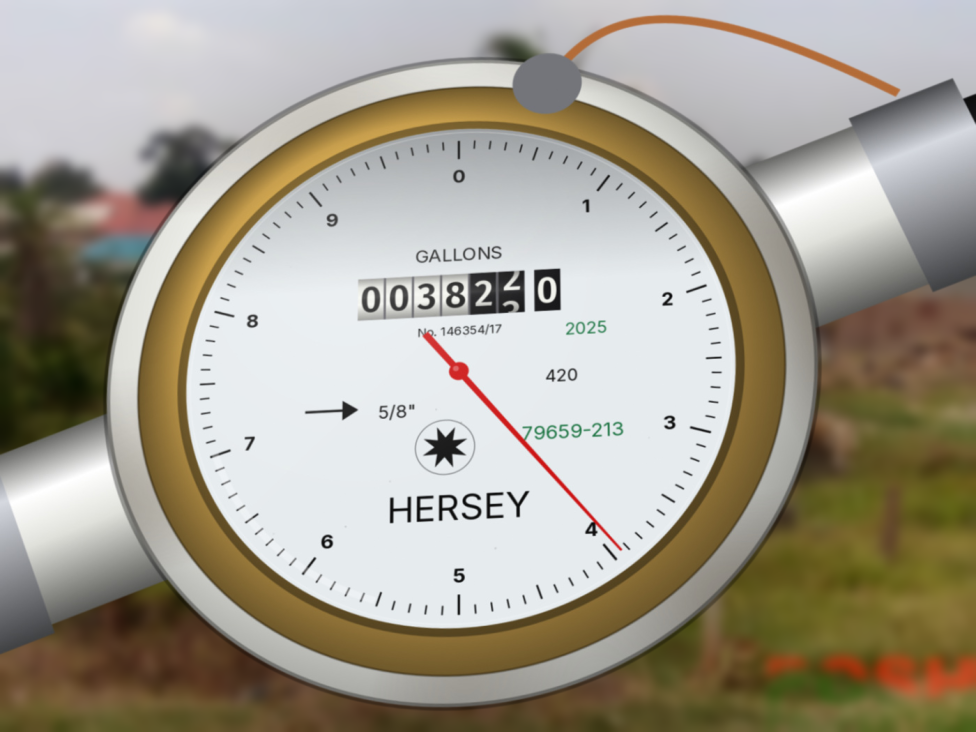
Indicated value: 38223.9 gal
